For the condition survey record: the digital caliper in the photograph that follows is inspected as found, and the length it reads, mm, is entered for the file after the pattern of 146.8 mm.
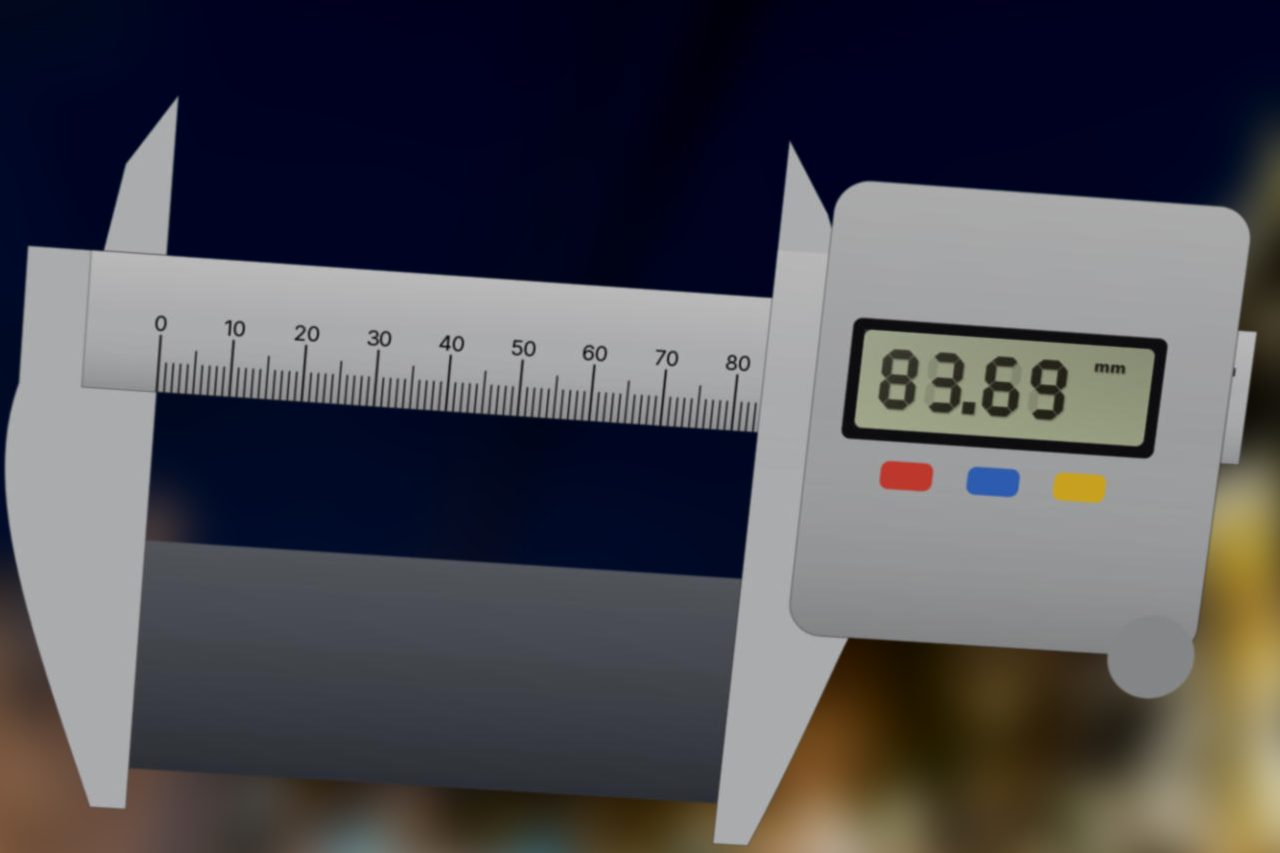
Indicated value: 83.69 mm
